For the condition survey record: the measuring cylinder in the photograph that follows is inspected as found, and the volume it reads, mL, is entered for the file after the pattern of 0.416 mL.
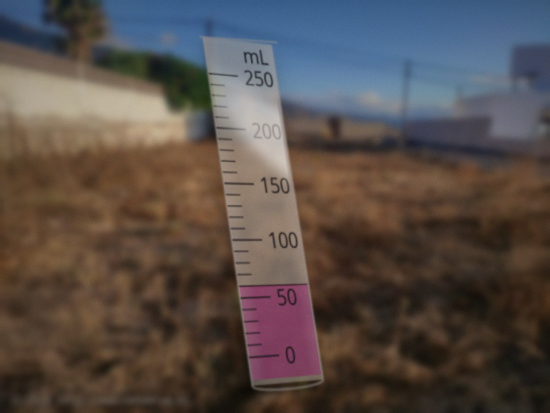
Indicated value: 60 mL
